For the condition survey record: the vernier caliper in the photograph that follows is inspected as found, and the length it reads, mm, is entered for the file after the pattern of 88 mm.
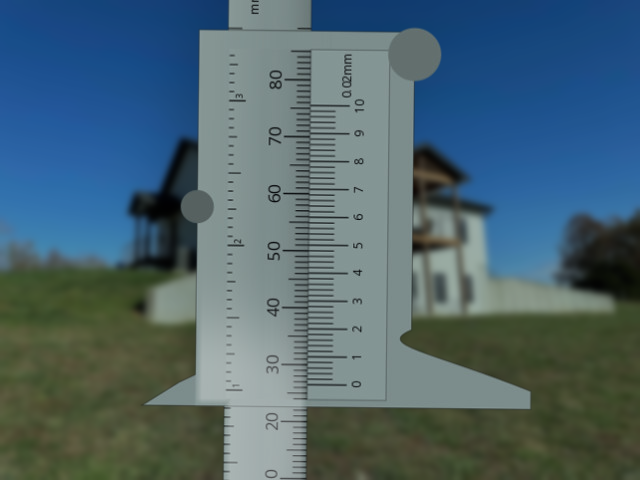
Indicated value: 26.5 mm
